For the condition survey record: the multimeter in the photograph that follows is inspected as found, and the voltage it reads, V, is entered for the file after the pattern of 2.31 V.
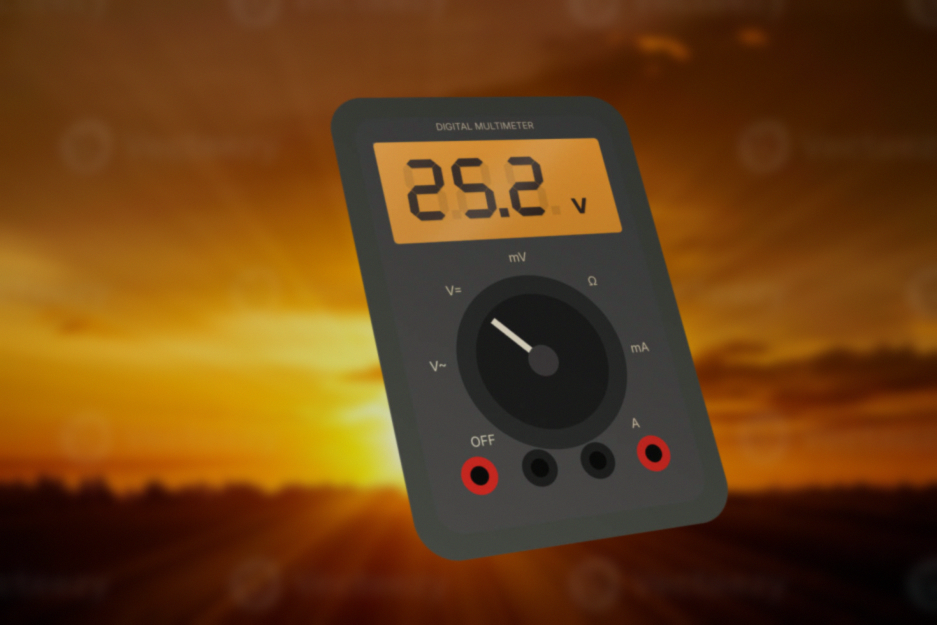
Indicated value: 25.2 V
